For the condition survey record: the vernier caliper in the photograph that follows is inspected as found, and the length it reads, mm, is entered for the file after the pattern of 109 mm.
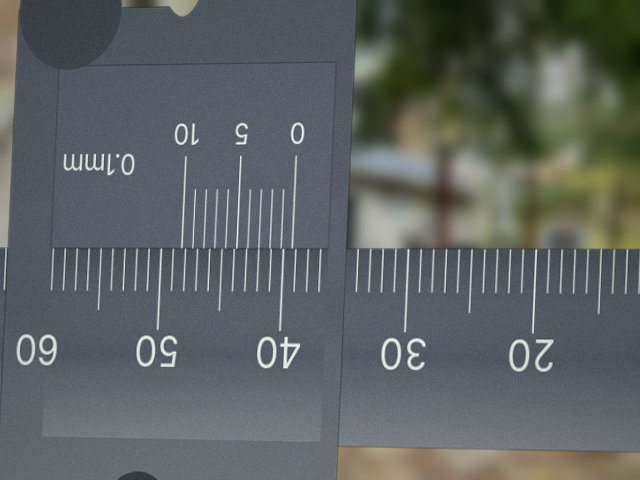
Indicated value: 39.3 mm
